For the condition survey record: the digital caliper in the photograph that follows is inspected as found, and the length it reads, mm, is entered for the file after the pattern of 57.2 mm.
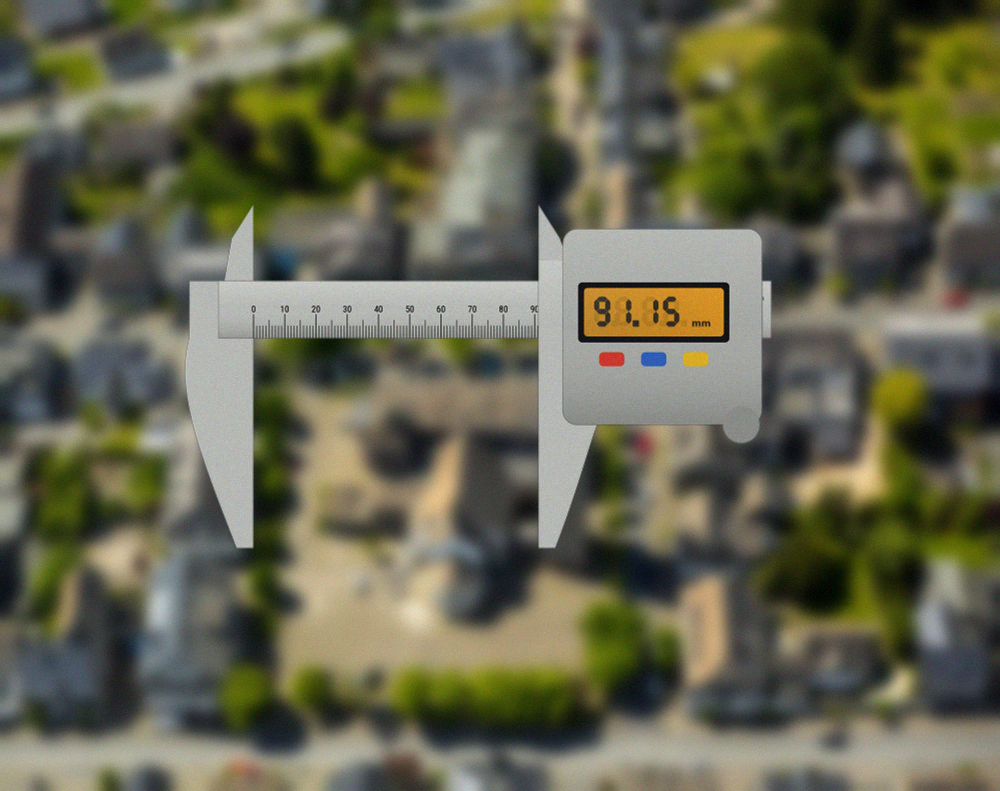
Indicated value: 91.15 mm
